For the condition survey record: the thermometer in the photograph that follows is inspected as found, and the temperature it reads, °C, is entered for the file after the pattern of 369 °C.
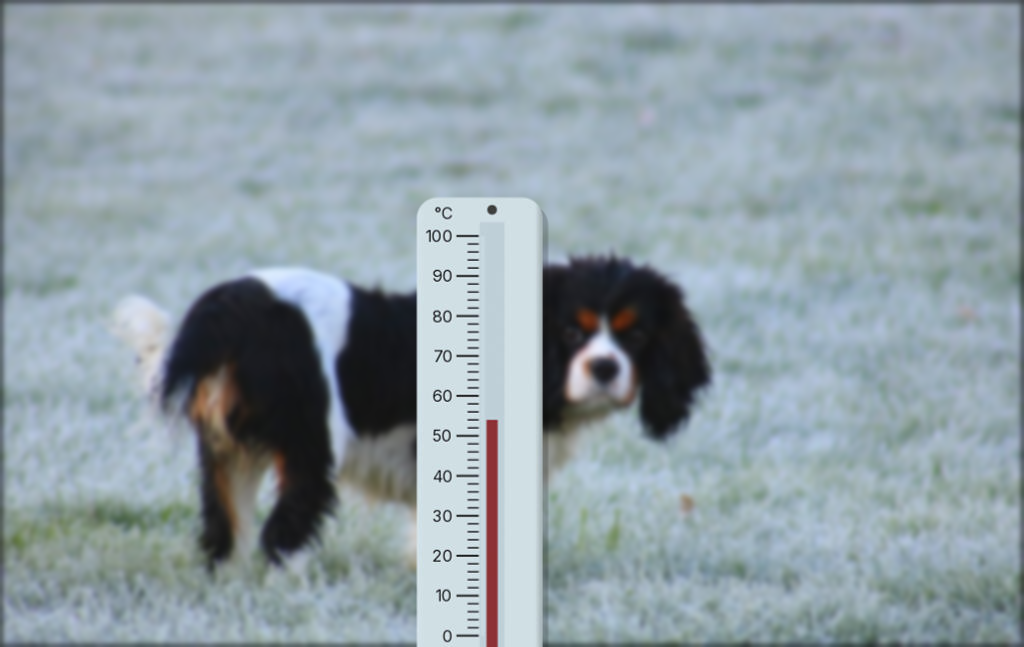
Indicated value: 54 °C
